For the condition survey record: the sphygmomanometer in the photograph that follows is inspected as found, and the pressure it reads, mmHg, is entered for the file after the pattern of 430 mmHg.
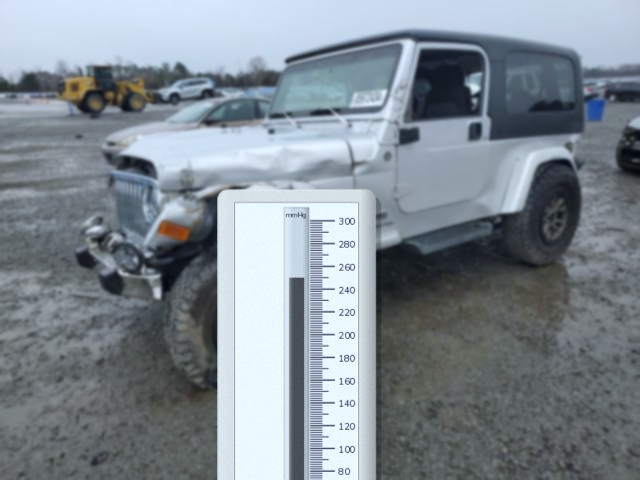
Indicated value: 250 mmHg
